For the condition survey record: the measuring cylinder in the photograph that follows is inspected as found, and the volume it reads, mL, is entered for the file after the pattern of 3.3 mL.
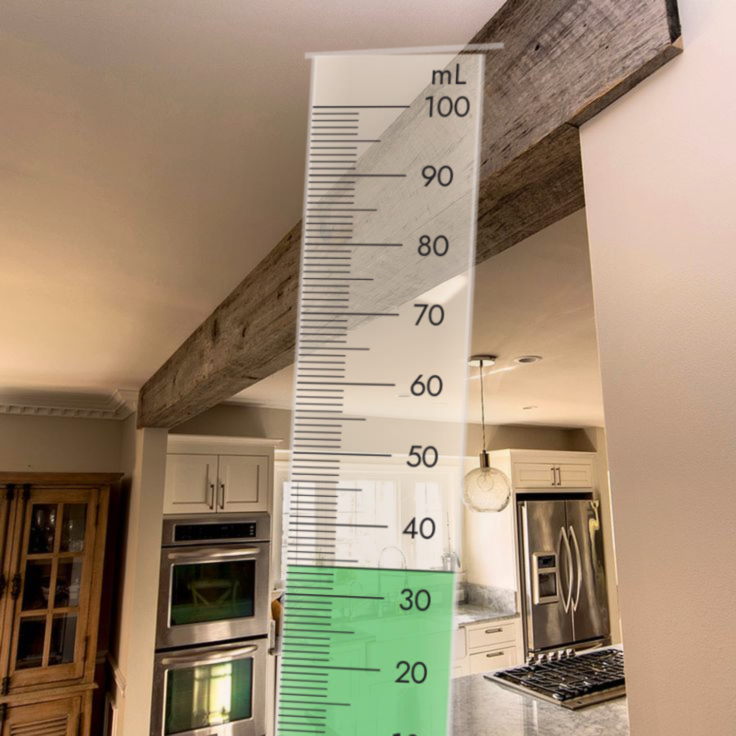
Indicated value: 34 mL
